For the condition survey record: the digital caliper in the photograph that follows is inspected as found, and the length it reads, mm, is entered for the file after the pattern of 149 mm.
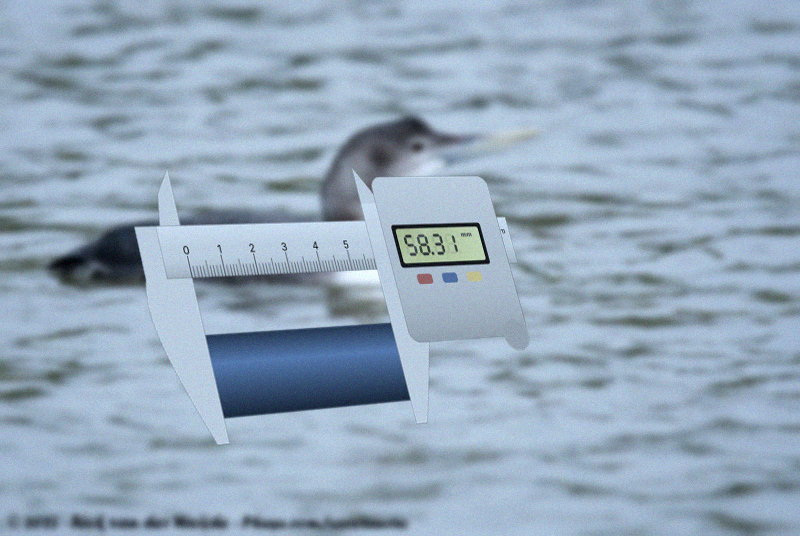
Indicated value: 58.31 mm
